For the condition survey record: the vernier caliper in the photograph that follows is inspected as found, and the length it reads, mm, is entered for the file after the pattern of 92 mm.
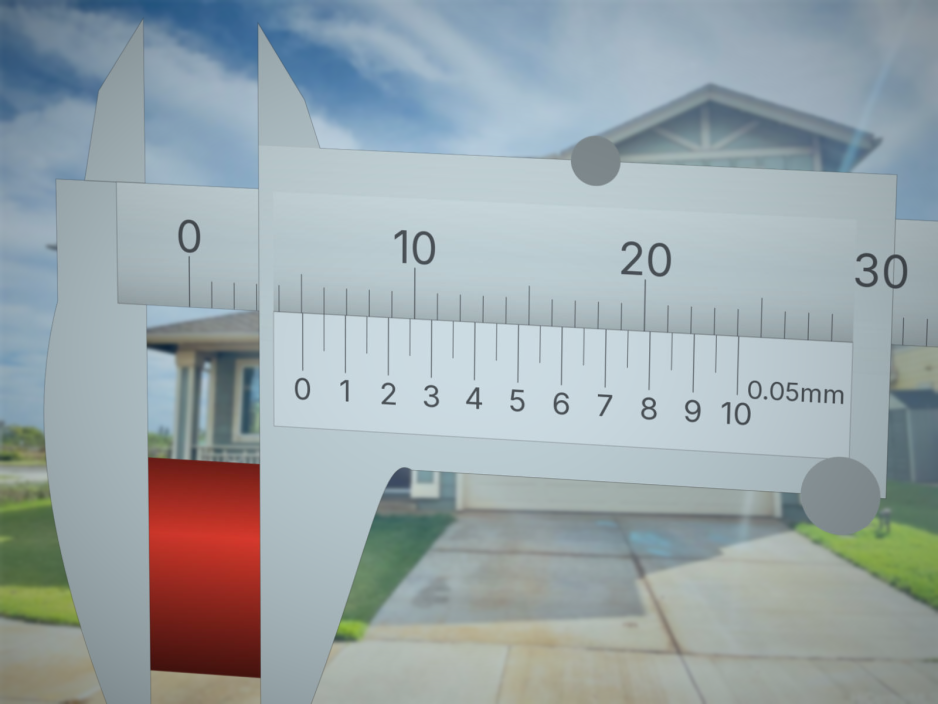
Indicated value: 5.05 mm
